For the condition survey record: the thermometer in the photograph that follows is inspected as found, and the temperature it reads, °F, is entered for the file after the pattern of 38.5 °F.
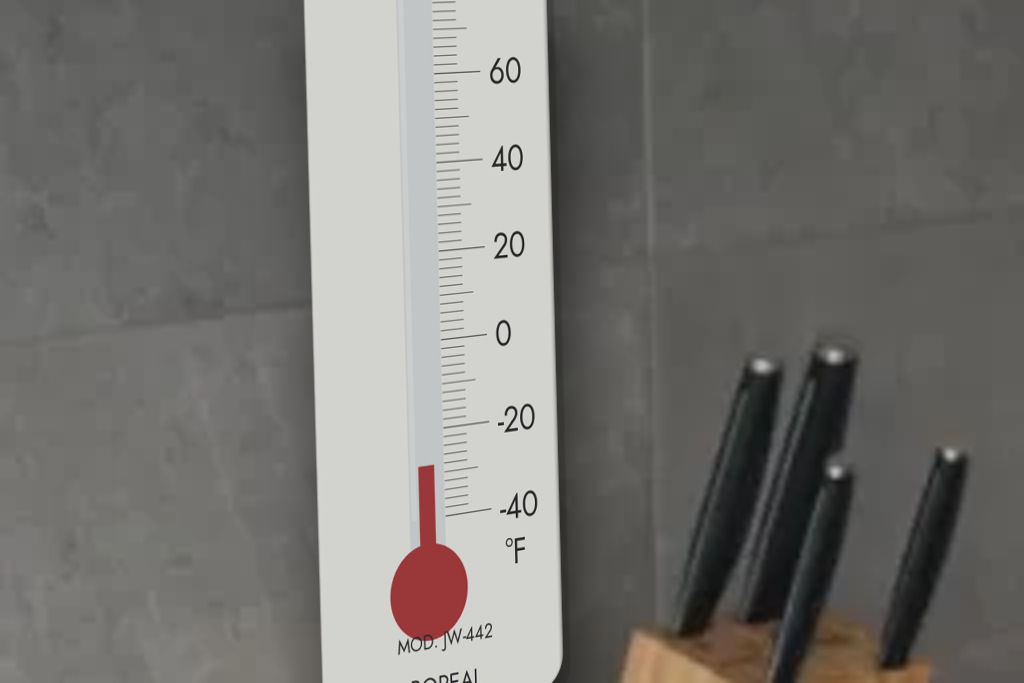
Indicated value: -28 °F
